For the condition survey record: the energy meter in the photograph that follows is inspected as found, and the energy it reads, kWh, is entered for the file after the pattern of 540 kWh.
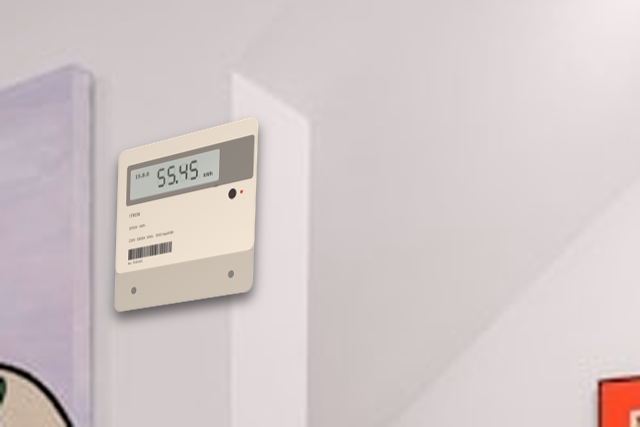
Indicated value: 55.45 kWh
